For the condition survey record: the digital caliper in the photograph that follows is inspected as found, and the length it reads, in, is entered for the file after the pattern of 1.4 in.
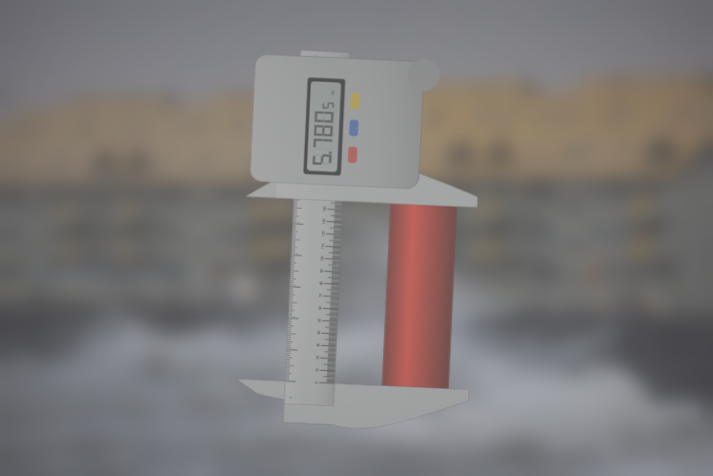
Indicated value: 5.7805 in
